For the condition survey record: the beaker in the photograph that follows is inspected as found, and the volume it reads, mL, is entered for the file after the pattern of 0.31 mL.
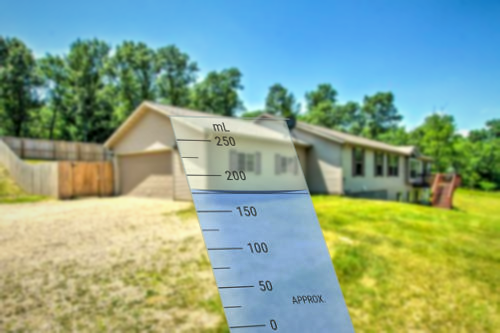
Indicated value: 175 mL
